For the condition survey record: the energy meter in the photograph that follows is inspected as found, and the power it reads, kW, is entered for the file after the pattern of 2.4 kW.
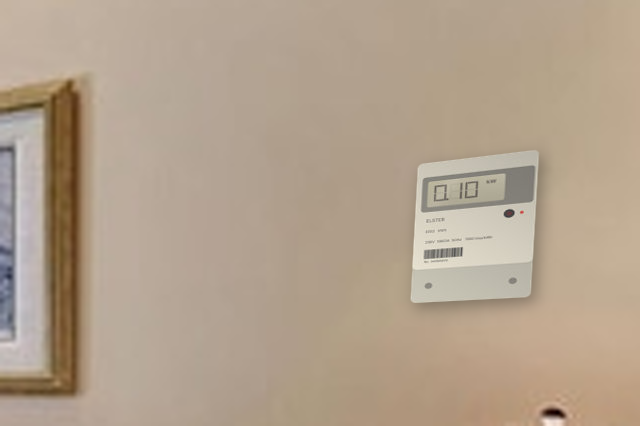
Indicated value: 0.10 kW
